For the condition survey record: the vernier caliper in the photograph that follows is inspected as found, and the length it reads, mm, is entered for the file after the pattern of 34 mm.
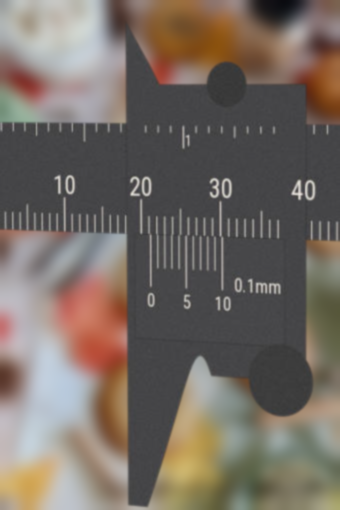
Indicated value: 21.2 mm
